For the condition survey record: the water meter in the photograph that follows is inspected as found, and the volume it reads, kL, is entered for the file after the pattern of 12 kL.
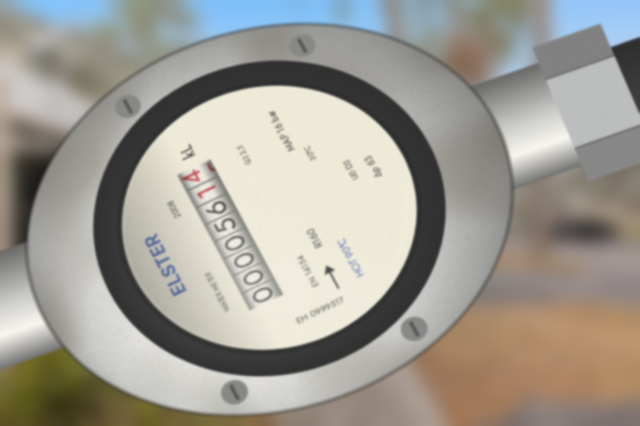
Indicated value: 56.14 kL
